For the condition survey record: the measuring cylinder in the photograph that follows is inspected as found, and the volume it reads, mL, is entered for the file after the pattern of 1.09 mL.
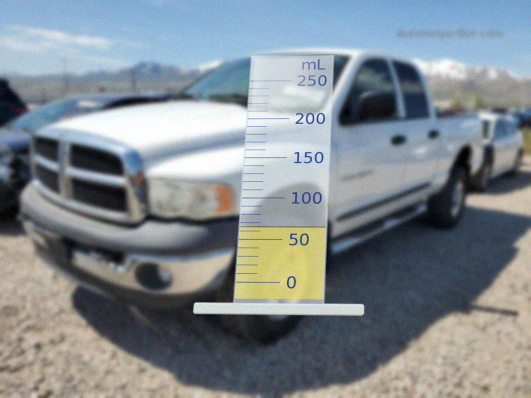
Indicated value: 65 mL
